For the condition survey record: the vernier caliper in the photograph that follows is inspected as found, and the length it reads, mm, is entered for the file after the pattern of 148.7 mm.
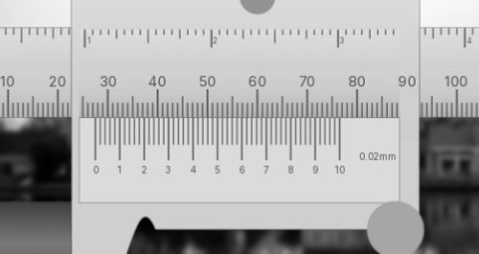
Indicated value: 27.5 mm
